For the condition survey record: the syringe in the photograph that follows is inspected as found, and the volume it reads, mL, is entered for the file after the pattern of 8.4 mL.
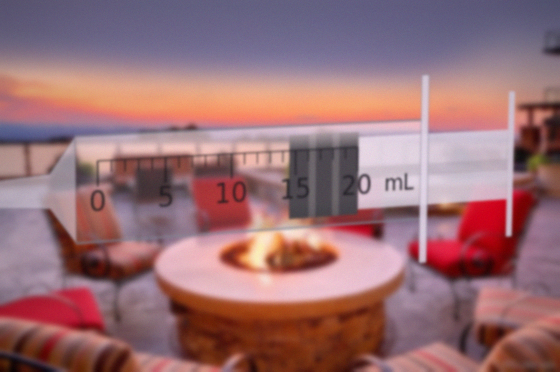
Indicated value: 14.5 mL
